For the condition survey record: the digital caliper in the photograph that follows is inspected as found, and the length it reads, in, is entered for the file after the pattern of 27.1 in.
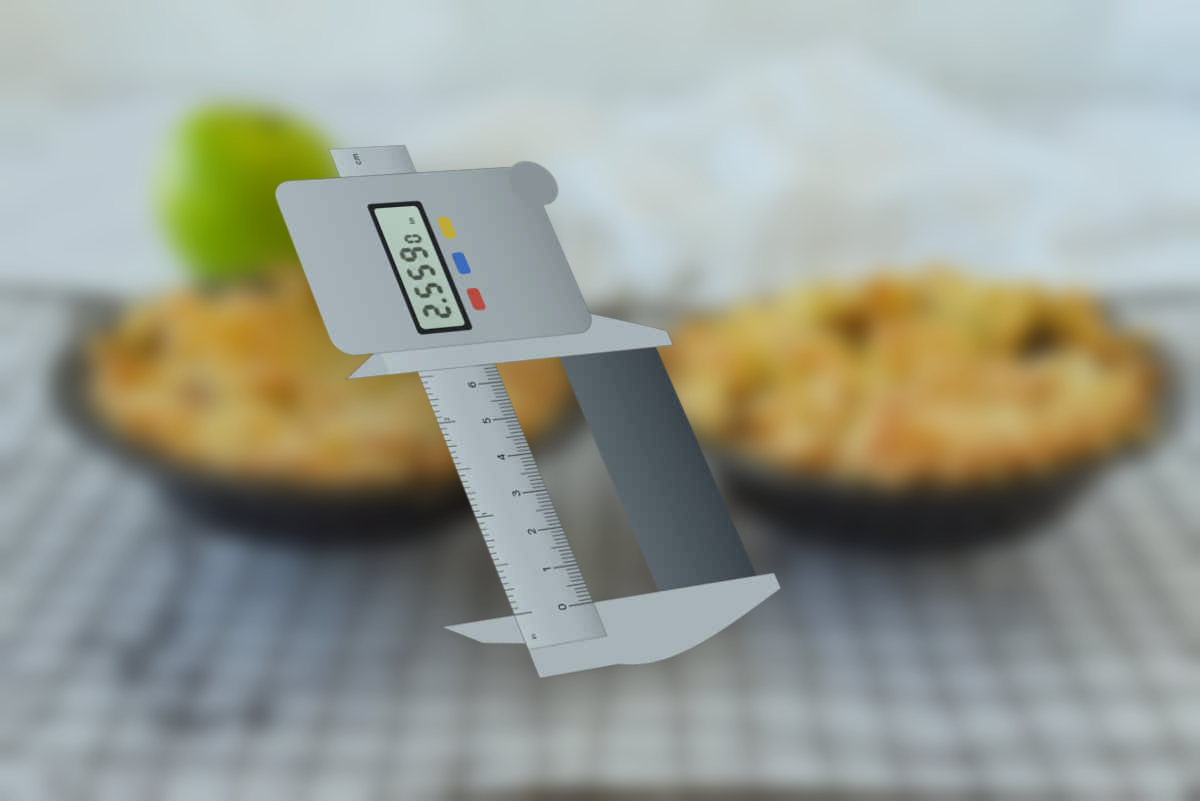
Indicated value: 2.5590 in
